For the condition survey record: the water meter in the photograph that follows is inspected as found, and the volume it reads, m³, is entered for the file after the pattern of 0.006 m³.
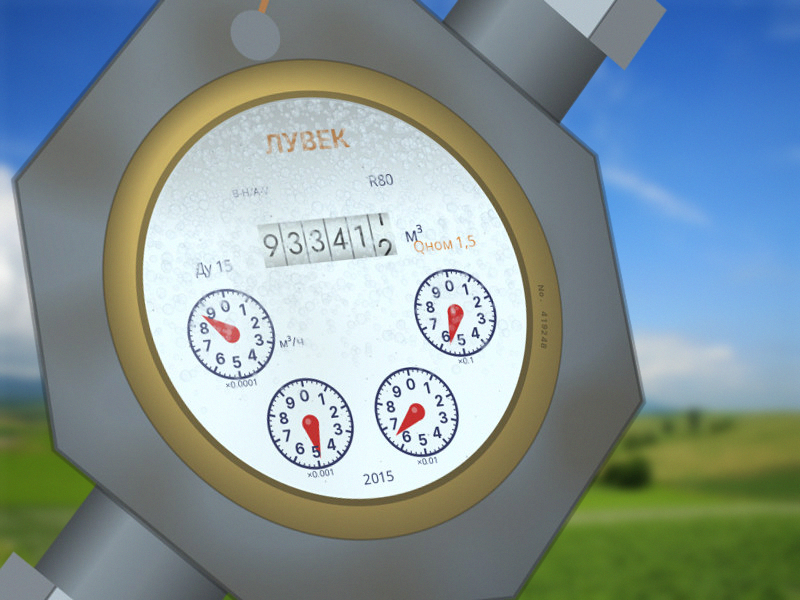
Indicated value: 933411.5648 m³
